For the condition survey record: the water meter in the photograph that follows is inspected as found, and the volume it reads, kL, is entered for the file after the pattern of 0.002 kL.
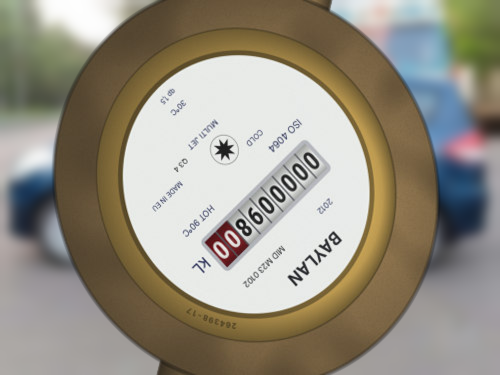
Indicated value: 98.00 kL
